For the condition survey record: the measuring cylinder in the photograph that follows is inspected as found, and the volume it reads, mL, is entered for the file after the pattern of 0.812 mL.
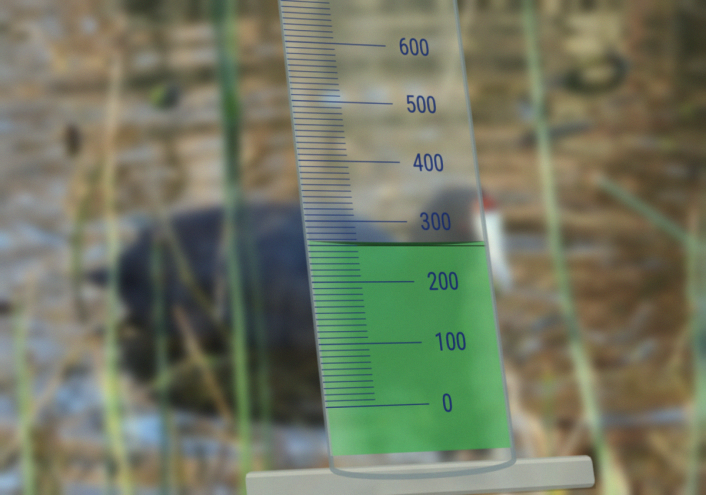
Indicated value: 260 mL
